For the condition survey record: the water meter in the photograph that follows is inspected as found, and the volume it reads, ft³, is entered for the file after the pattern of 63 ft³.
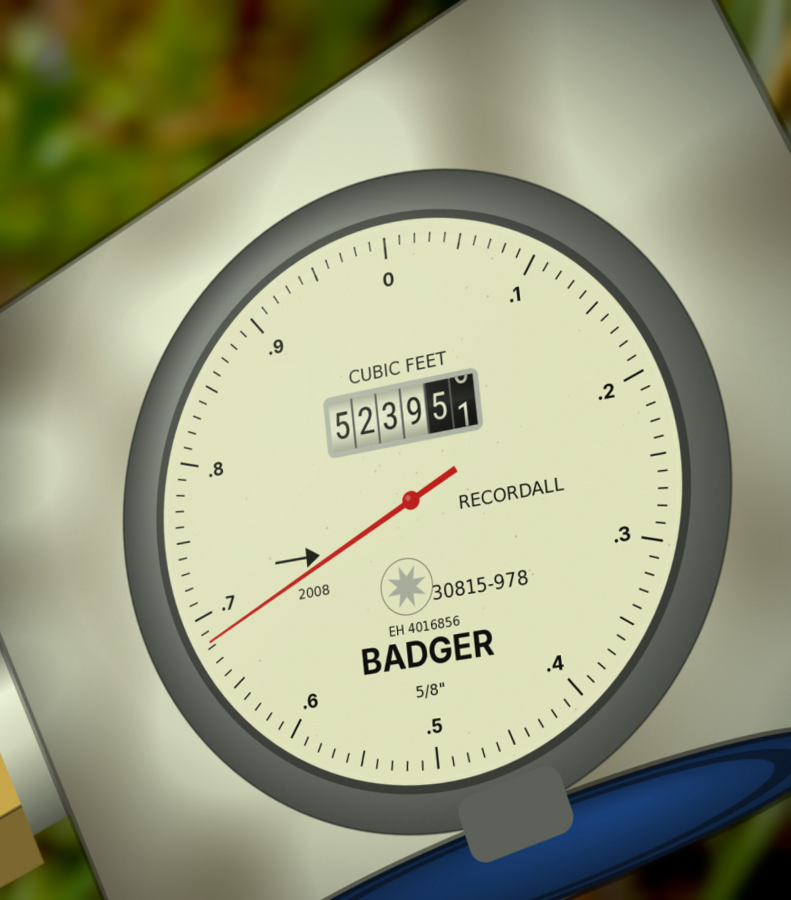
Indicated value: 523950.68 ft³
